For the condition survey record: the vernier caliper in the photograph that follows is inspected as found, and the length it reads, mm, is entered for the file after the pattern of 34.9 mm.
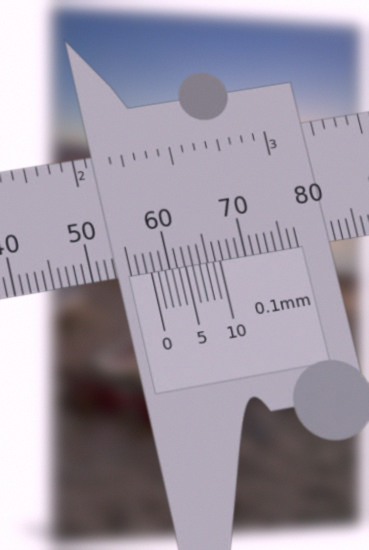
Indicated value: 57.6 mm
